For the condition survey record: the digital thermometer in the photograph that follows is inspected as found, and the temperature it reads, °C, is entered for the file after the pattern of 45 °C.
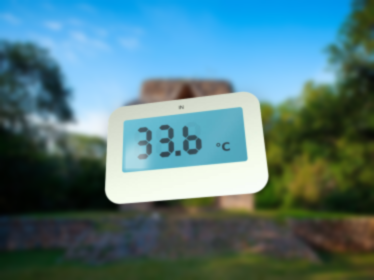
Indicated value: 33.6 °C
